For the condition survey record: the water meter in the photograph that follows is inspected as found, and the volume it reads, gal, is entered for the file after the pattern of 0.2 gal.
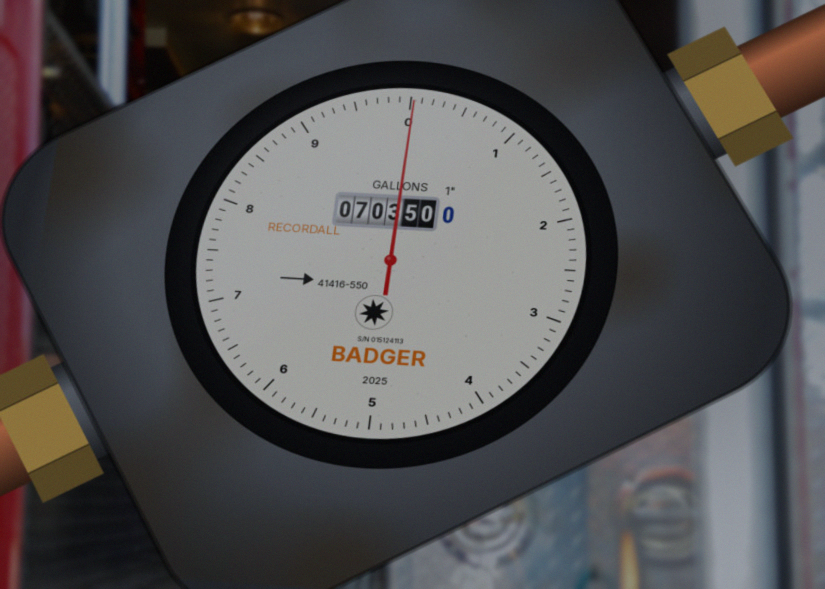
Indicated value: 703500.0 gal
